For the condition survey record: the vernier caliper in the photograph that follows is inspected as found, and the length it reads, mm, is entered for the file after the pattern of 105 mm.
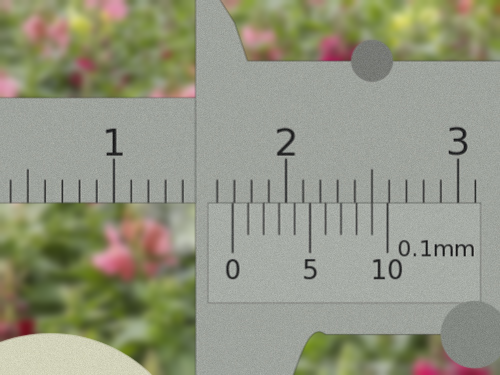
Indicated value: 16.9 mm
